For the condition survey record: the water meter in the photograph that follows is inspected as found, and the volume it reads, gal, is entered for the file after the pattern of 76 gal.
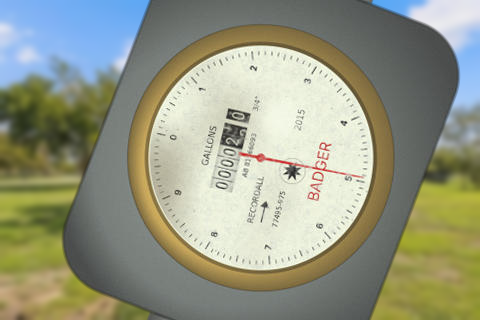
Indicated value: 214.9 gal
